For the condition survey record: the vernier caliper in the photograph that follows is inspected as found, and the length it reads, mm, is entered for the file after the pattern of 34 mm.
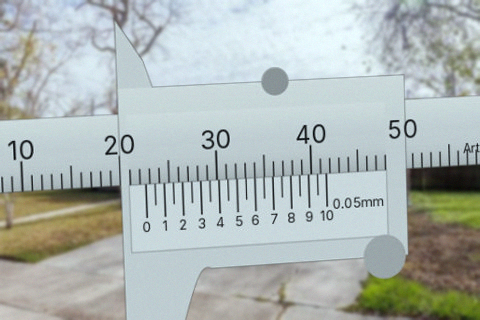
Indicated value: 22.6 mm
